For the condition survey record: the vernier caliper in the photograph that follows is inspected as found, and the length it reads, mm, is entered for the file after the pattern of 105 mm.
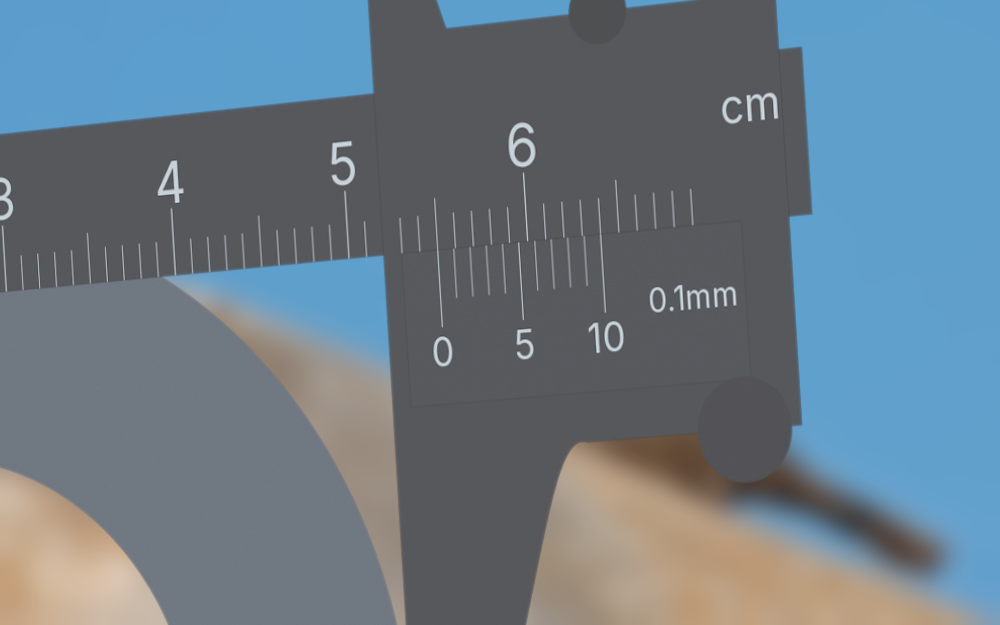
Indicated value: 55.0 mm
